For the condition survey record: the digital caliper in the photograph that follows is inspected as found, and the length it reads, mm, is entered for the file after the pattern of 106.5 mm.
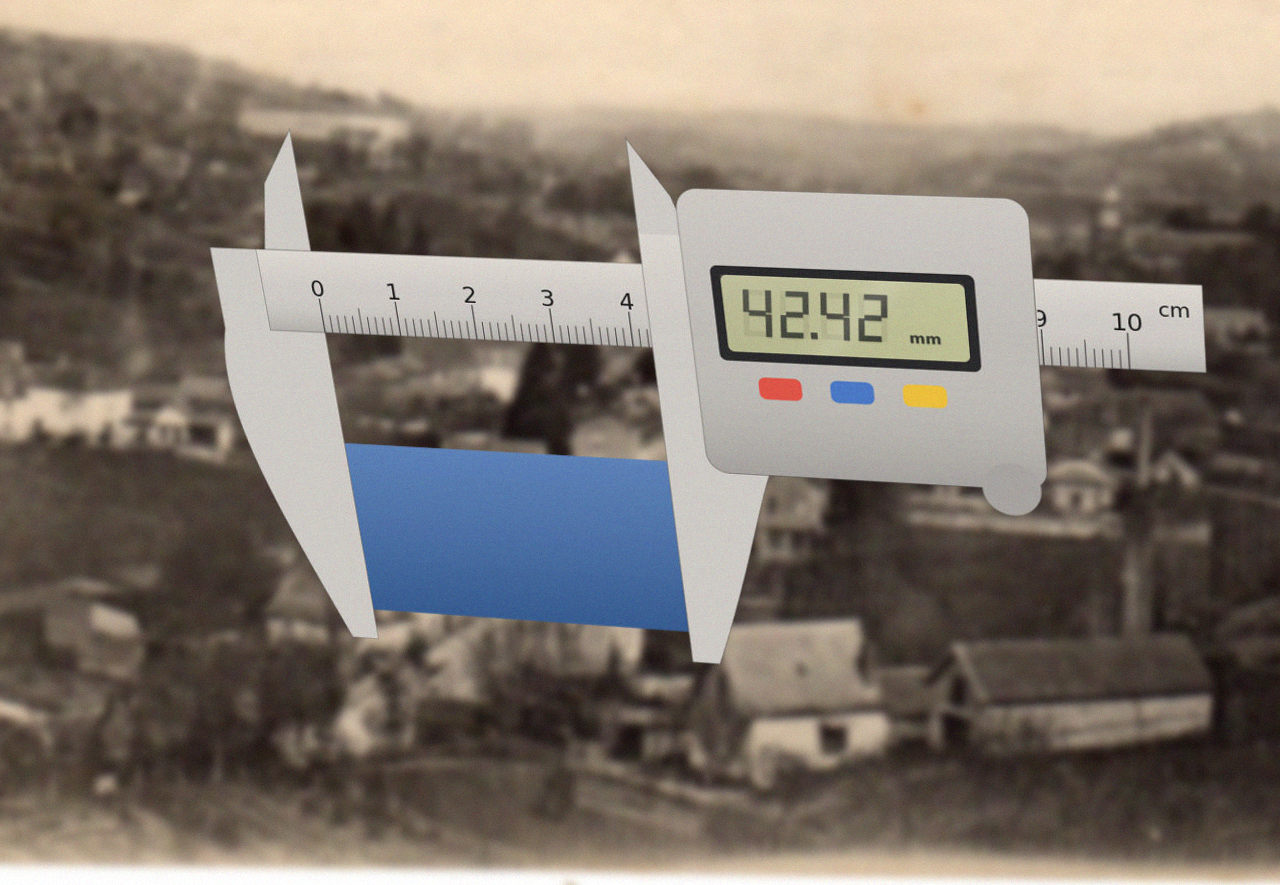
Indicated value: 42.42 mm
